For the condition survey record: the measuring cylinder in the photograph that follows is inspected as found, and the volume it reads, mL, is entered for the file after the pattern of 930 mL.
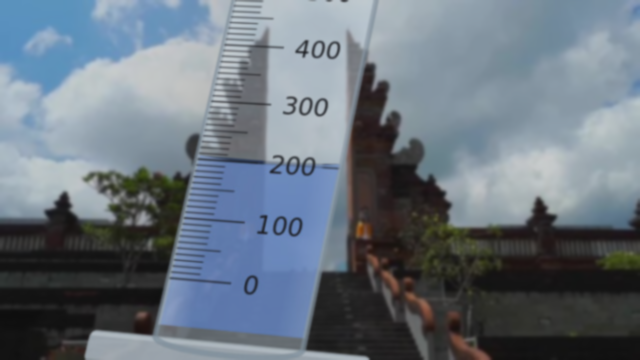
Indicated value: 200 mL
